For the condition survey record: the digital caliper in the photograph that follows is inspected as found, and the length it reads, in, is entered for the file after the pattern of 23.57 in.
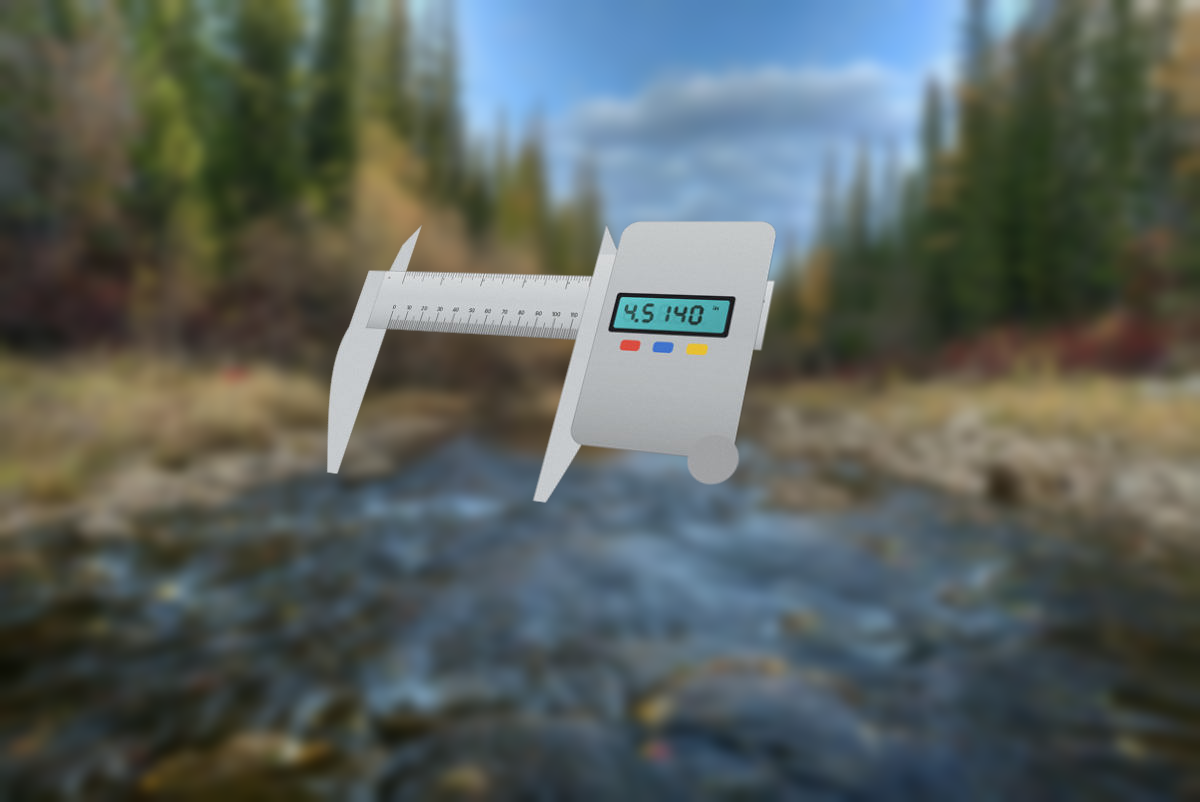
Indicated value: 4.5140 in
